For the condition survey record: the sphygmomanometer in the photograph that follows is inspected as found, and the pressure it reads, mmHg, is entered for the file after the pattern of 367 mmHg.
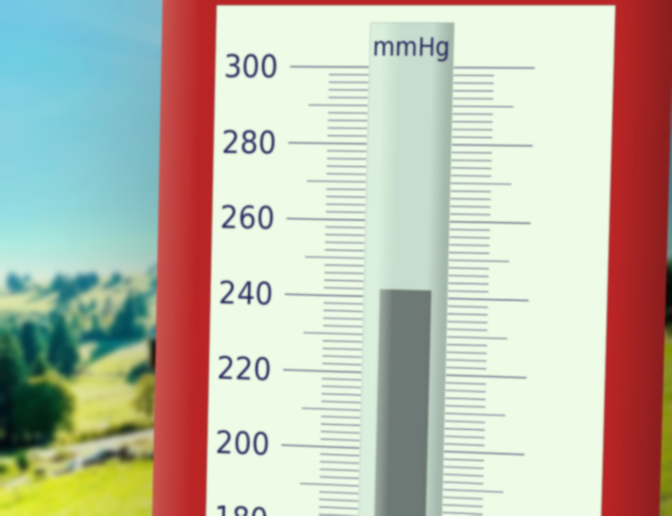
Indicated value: 242 mmHg
